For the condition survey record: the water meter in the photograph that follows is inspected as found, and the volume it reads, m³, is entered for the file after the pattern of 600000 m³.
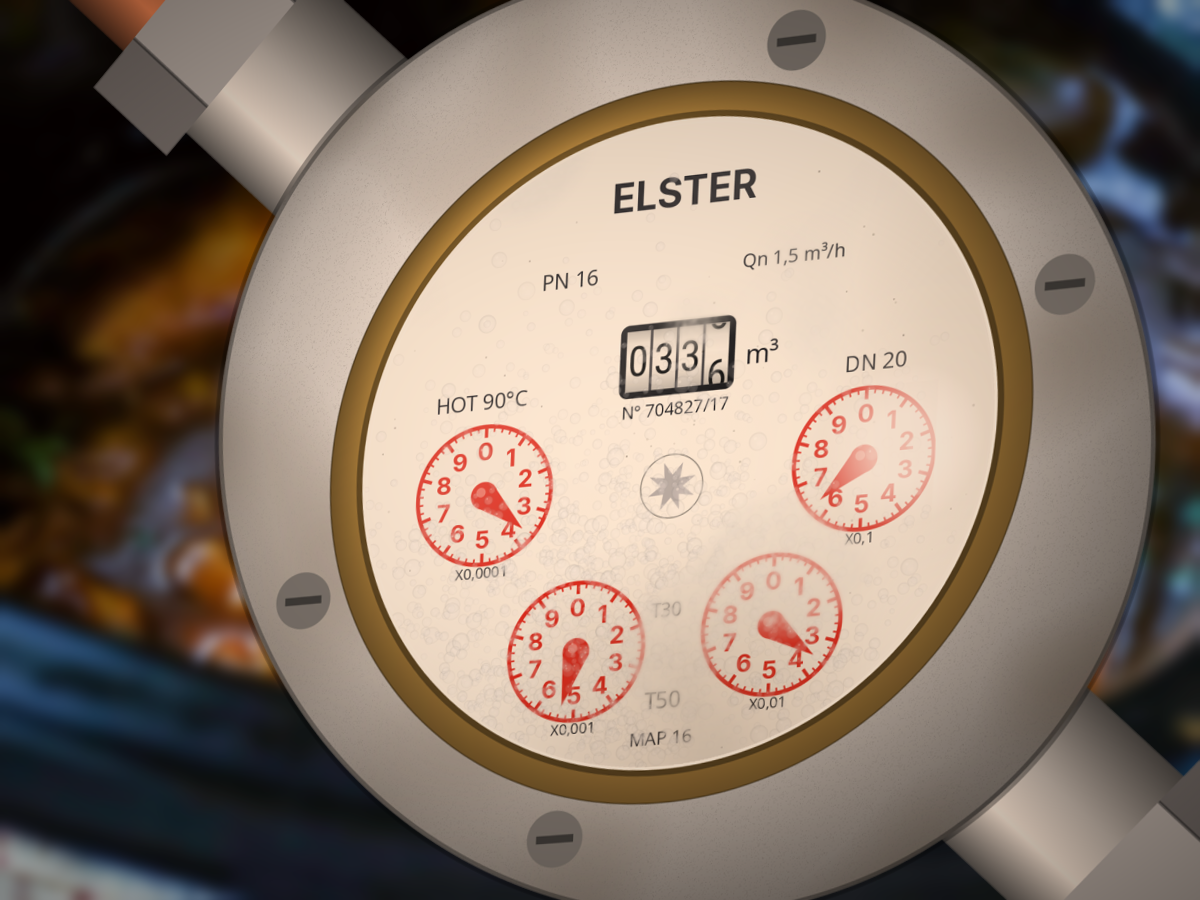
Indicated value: 335.6353 m³
